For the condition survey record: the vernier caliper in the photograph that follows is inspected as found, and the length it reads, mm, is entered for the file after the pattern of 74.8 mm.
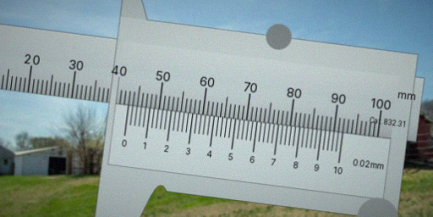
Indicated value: 43.0 mm
